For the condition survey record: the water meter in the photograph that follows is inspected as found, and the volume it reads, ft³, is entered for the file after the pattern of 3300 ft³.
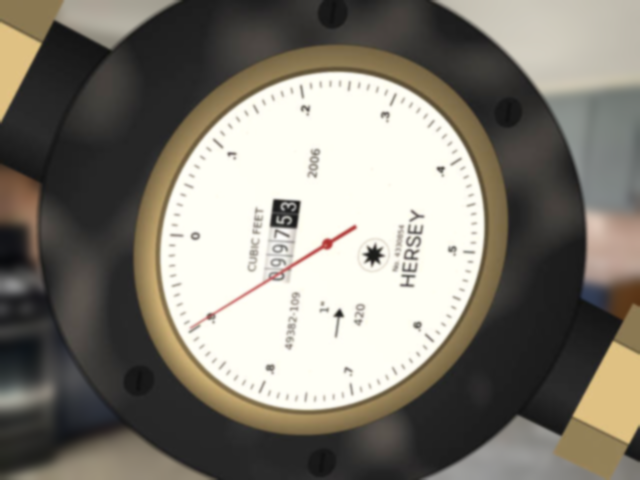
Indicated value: 99752.90 ft³
